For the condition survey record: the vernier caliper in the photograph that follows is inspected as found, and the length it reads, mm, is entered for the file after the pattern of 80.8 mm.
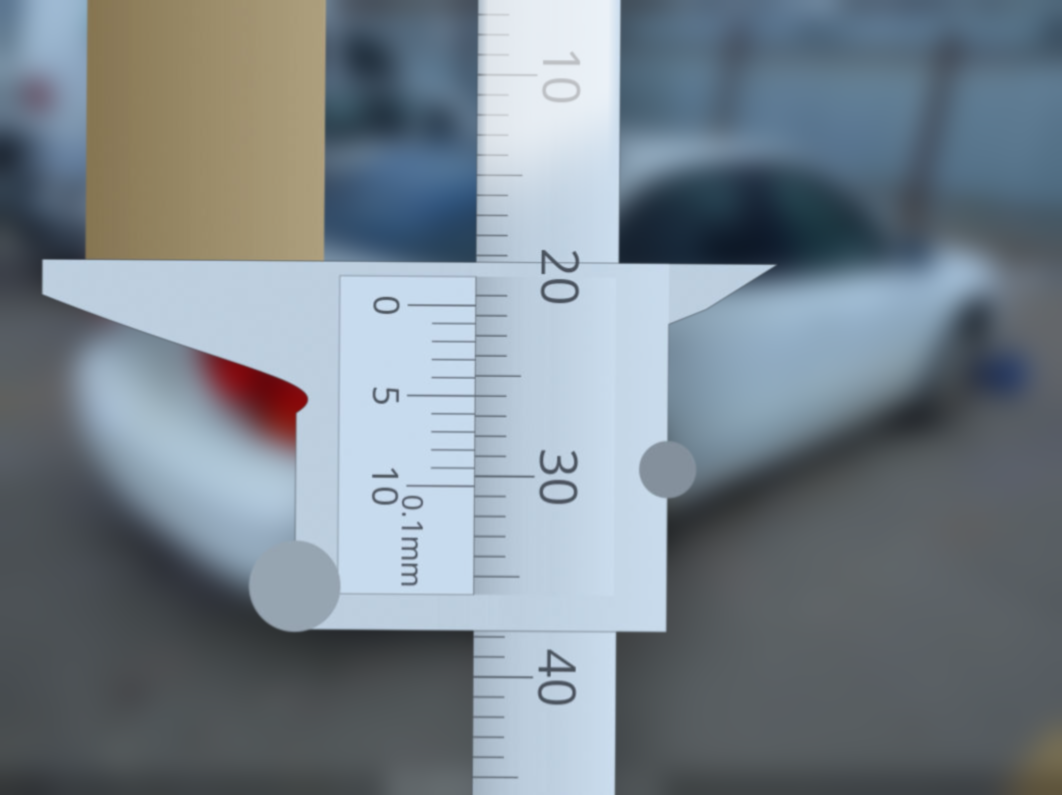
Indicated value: 21.5 mm
